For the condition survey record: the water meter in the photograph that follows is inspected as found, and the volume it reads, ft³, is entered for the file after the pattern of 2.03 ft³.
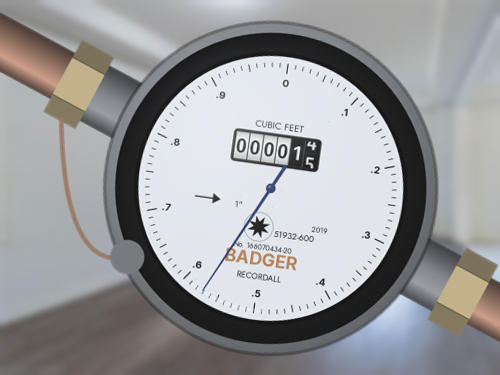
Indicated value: 14.57 ft³
